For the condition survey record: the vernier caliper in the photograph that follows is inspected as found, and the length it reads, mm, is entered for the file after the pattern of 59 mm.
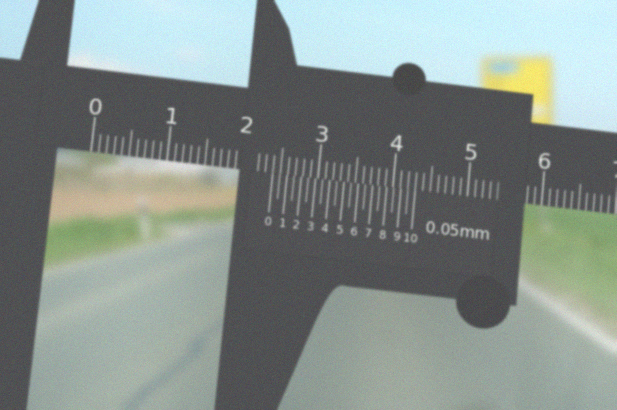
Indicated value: 24.0 mm
